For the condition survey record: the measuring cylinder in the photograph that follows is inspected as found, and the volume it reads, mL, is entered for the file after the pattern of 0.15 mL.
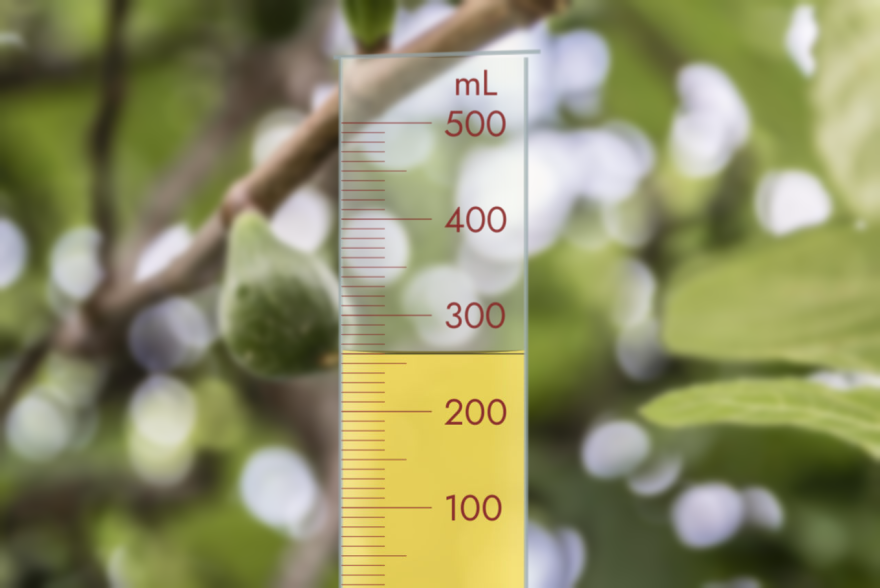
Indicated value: 260 mL
